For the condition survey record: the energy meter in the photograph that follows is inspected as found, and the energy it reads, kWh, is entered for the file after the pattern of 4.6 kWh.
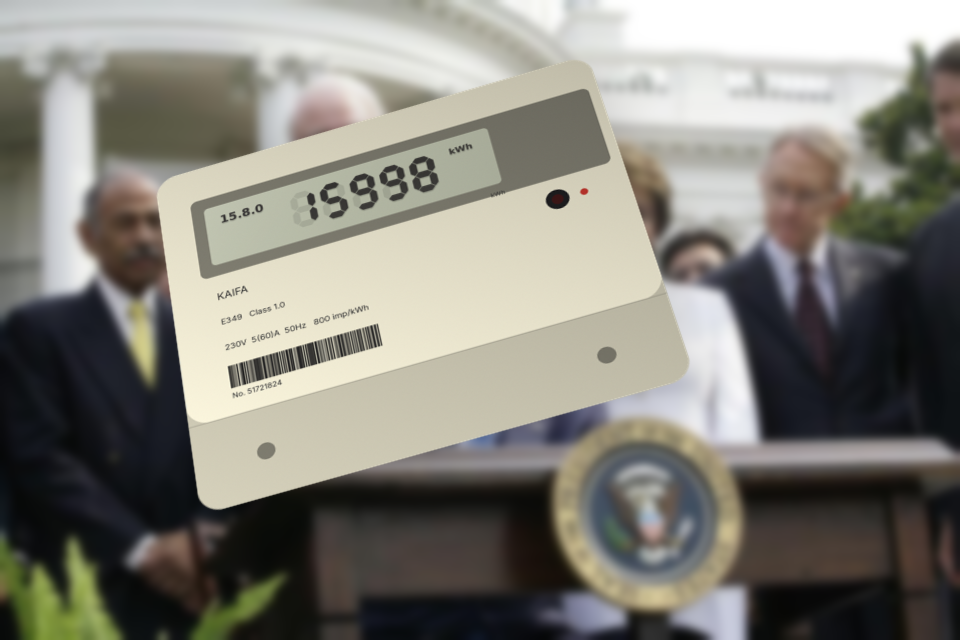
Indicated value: 15998 kWh
